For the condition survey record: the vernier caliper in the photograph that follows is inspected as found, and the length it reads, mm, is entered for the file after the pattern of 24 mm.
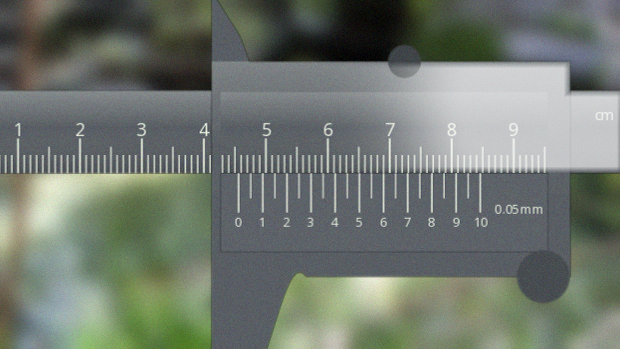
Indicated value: 45.6 mm
